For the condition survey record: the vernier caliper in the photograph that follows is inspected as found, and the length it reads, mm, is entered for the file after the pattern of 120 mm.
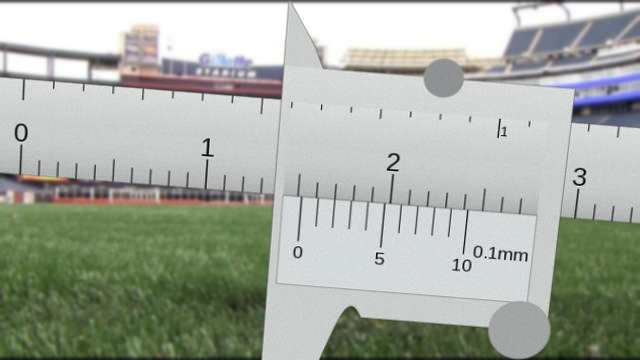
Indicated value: 15.2 mm
